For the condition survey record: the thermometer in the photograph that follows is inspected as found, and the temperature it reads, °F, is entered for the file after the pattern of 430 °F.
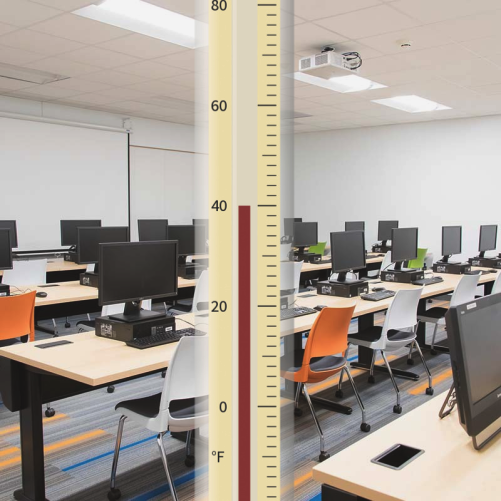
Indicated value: 40 °F
